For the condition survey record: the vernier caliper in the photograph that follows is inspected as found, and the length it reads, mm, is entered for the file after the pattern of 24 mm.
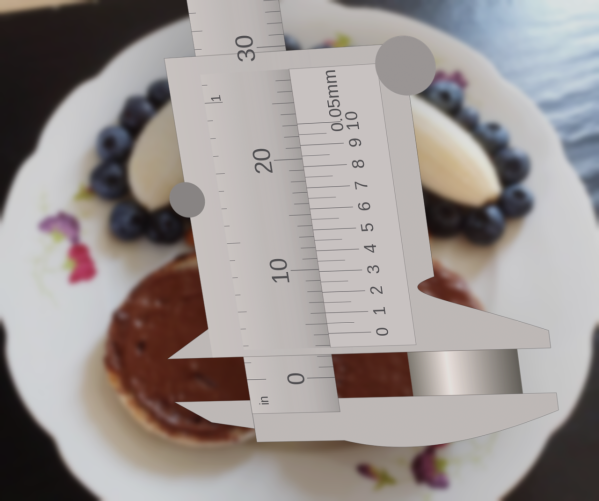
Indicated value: 4.1 mm
